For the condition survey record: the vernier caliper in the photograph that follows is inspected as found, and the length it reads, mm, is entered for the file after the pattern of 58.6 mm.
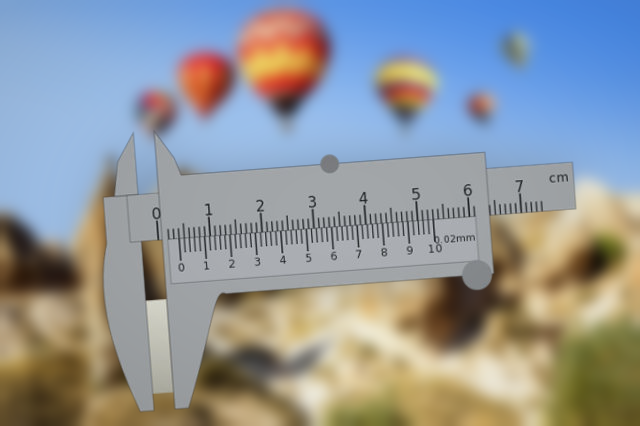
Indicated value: 4.0 mm
